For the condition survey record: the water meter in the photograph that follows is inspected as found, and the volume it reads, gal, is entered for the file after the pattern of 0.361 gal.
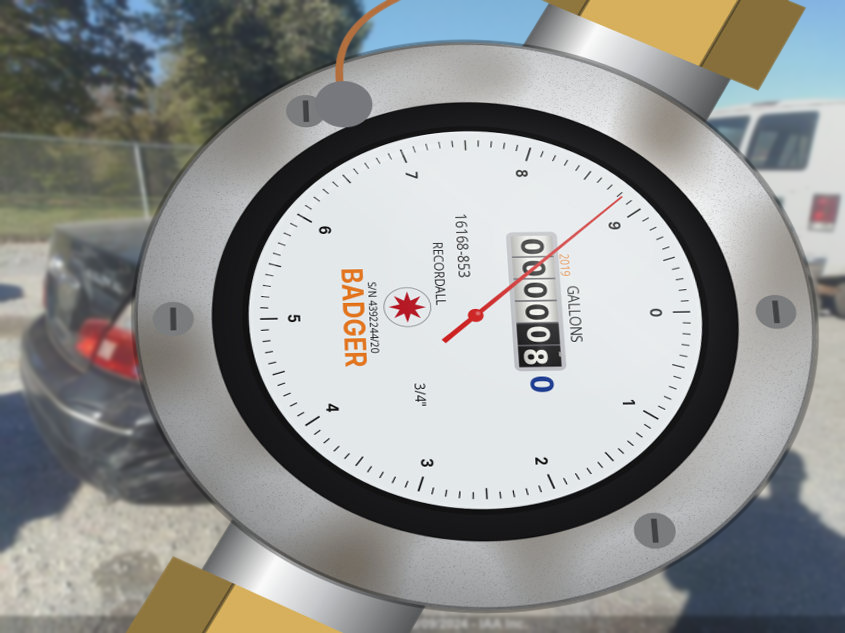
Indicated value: 78.8 gal
